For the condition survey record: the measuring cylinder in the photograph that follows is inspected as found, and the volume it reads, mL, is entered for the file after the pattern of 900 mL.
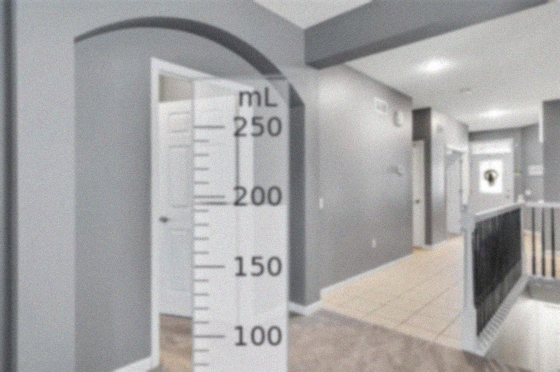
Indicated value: 195 mL
